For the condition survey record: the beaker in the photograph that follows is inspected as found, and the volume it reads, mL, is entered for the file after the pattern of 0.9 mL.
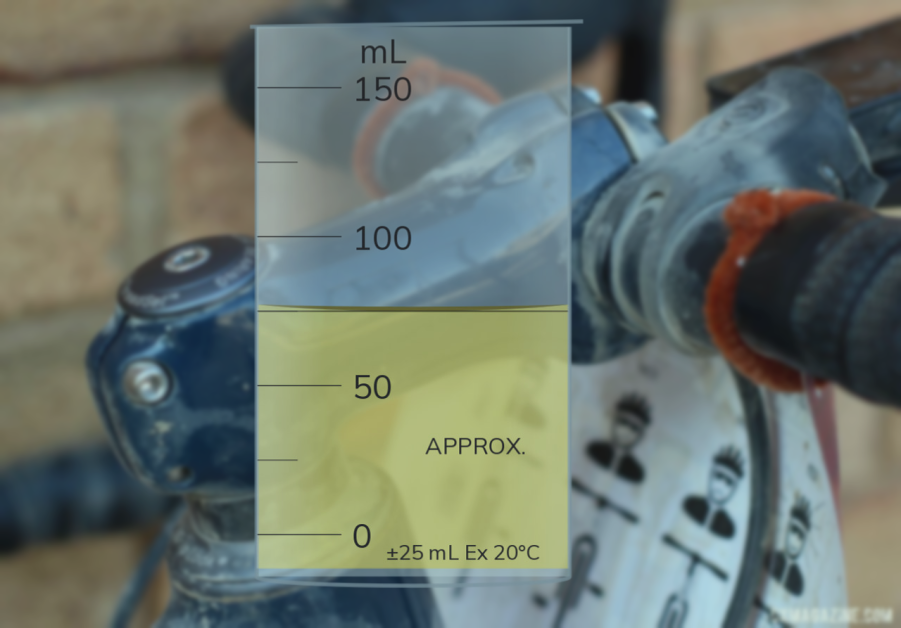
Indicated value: 75 mL
